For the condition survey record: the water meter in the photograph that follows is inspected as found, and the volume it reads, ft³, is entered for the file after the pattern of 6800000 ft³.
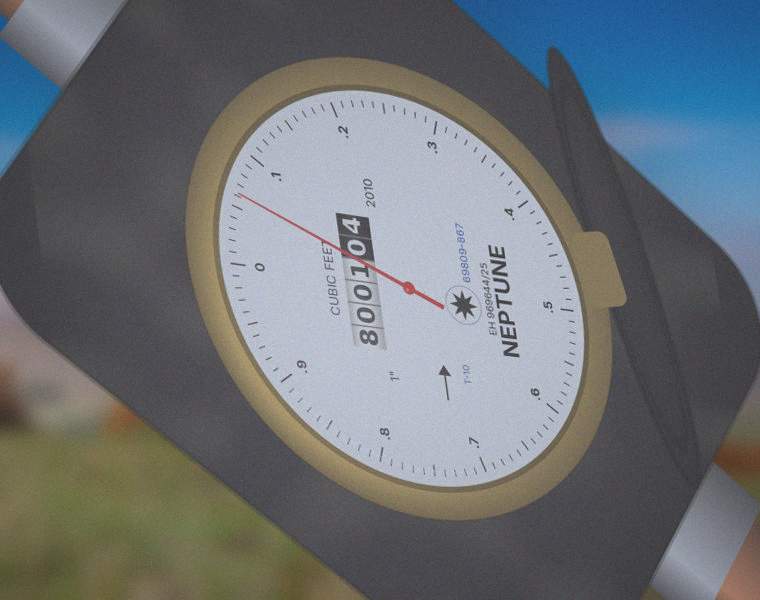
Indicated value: 800104.06 ft³
